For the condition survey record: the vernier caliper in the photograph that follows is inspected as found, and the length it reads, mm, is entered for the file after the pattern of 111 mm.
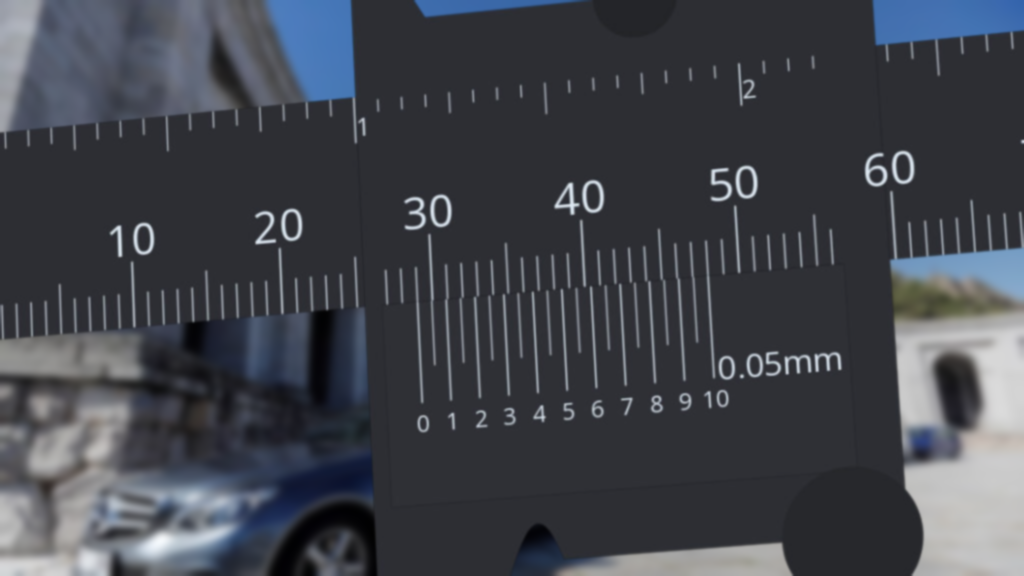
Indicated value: 29.0 mm
